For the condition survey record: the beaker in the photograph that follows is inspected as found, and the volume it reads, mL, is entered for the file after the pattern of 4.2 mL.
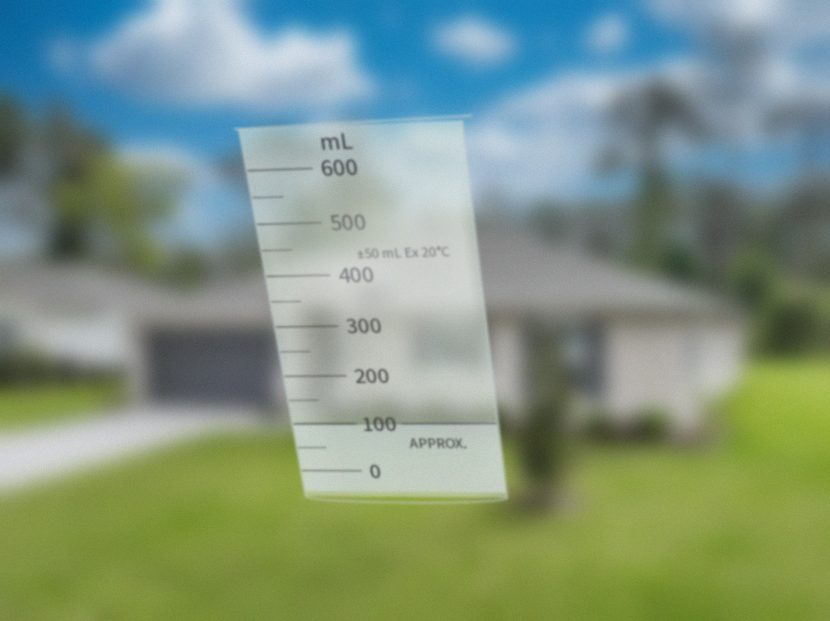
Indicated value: 100 mL
